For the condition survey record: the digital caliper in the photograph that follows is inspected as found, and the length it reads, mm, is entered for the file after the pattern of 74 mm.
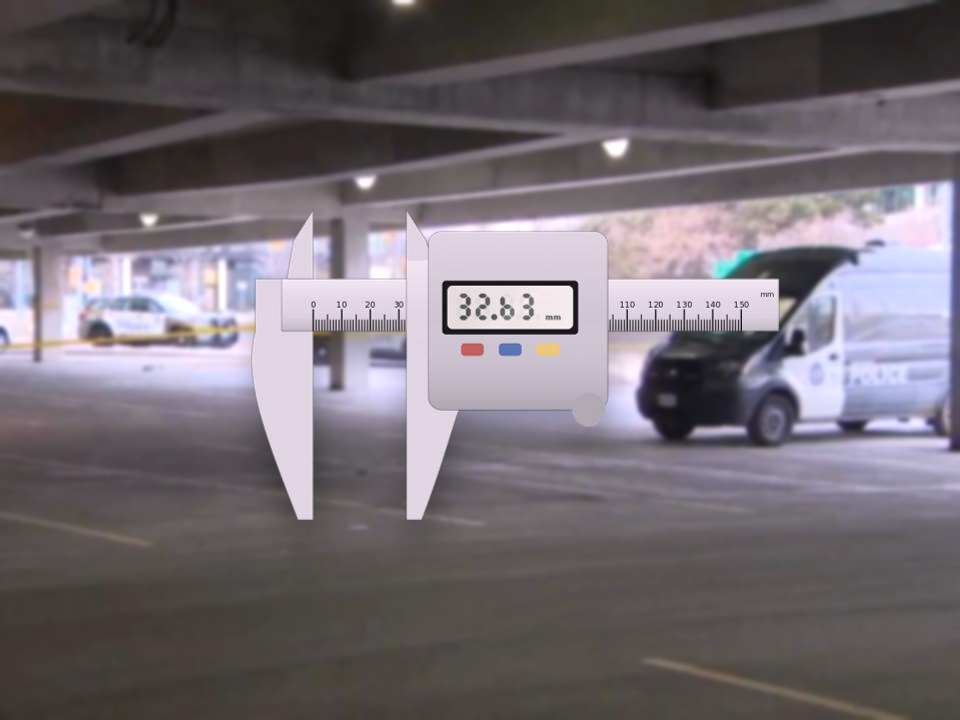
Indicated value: 32.63 mm
